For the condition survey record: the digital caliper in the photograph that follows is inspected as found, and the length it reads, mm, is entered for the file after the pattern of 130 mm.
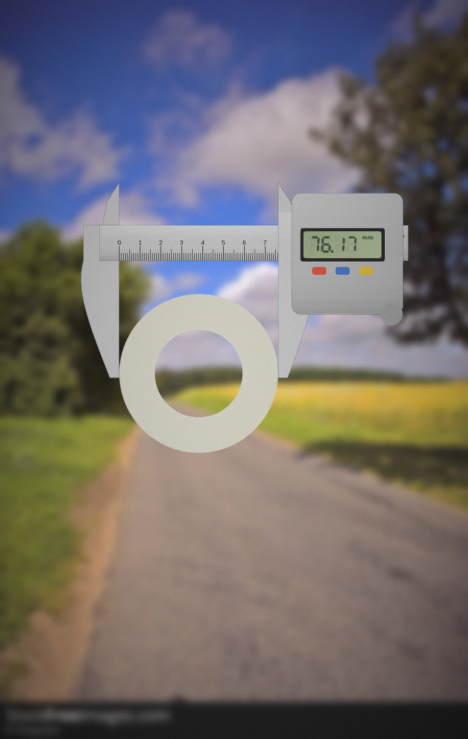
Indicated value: 76.17 mm
